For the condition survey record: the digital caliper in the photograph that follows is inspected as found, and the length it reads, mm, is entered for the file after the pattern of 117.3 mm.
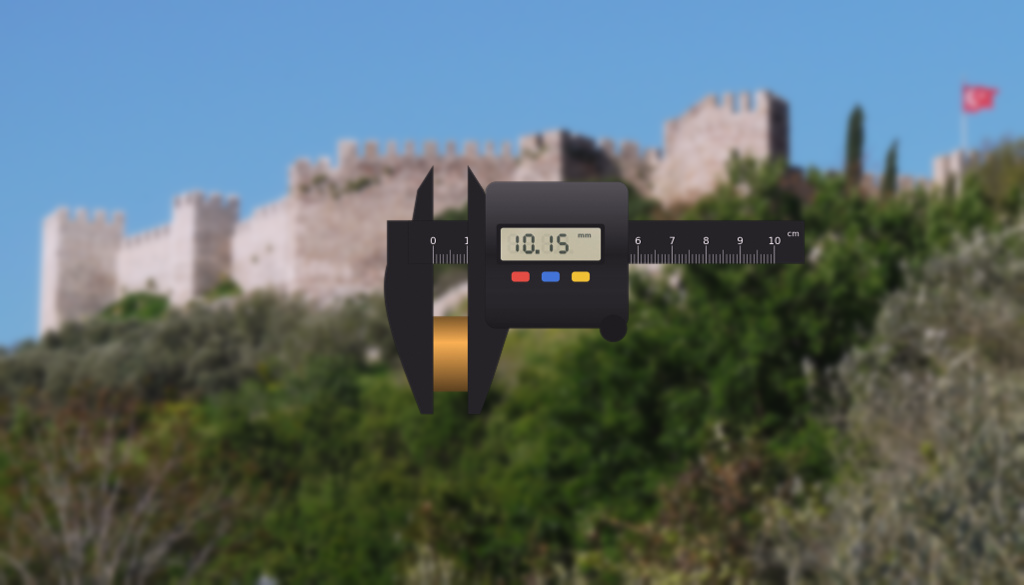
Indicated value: 10.15 mm
